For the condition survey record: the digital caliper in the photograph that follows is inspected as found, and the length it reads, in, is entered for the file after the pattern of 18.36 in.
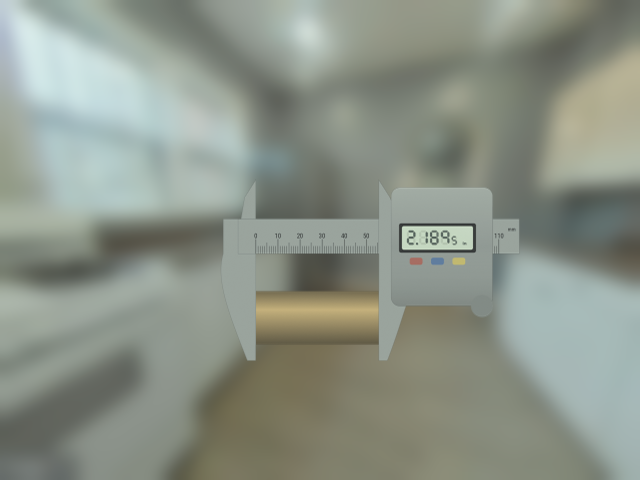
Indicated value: 2.1895 in
